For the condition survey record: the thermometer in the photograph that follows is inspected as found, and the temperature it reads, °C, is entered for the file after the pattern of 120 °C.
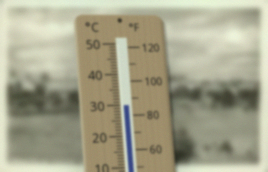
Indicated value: 30 °C
